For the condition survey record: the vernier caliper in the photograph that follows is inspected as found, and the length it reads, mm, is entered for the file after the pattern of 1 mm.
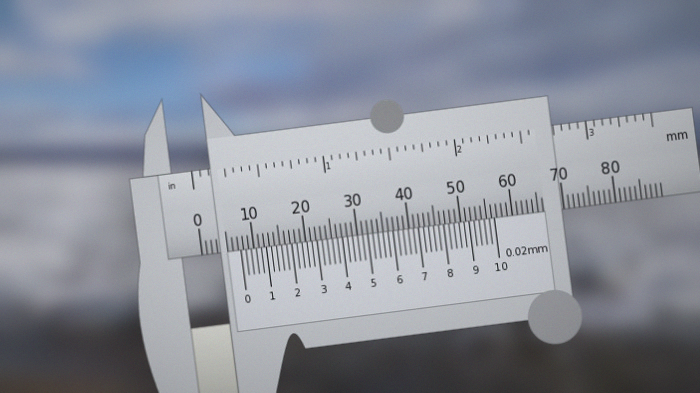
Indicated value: 7.5 mm
